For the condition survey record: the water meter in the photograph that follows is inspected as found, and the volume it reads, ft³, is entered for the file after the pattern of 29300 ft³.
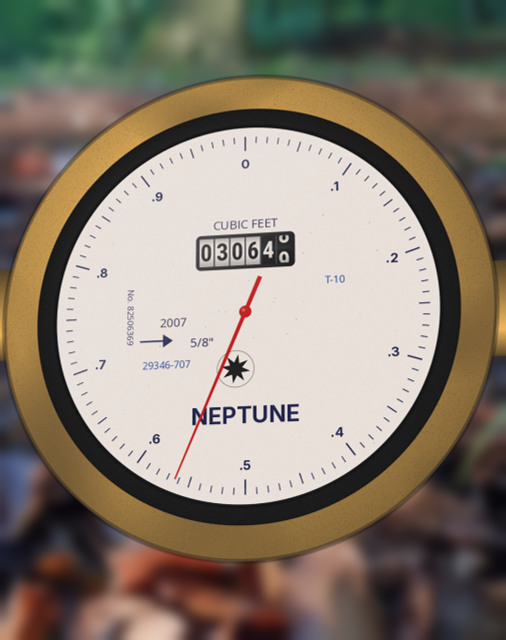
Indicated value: 30648.56 ft³
